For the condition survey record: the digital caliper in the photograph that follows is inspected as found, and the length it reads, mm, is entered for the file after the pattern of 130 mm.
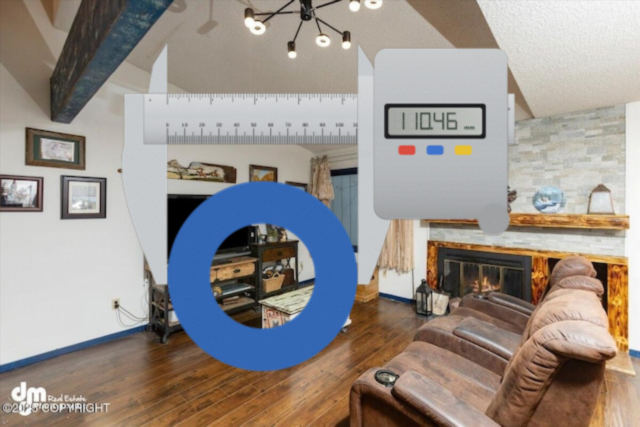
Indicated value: 110.46 mm
